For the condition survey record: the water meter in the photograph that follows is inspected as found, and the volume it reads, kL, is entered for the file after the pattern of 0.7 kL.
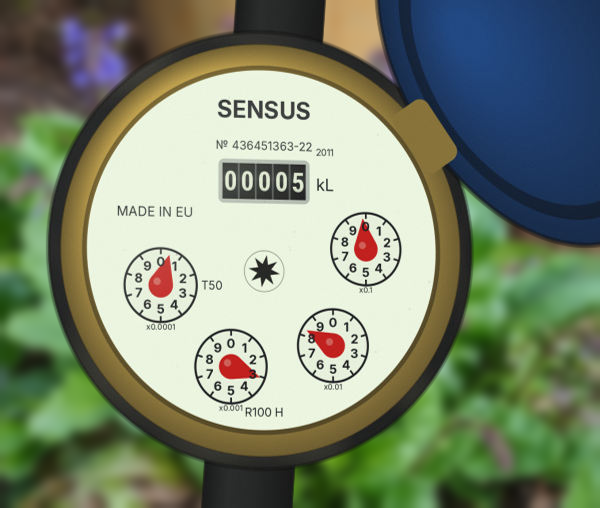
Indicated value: 4.9830 kL
